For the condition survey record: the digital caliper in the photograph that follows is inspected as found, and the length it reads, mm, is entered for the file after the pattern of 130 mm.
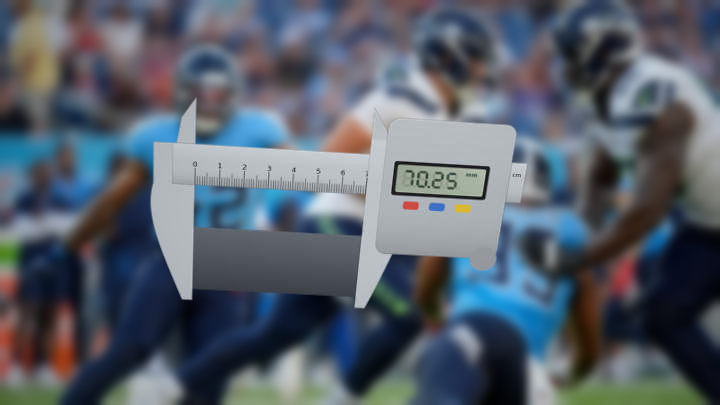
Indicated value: 70.25 mm
